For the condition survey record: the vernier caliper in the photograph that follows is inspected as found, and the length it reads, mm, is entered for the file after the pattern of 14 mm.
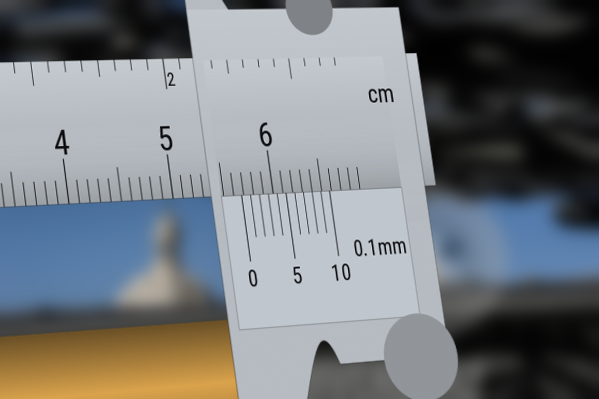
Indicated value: 56.8 mm
